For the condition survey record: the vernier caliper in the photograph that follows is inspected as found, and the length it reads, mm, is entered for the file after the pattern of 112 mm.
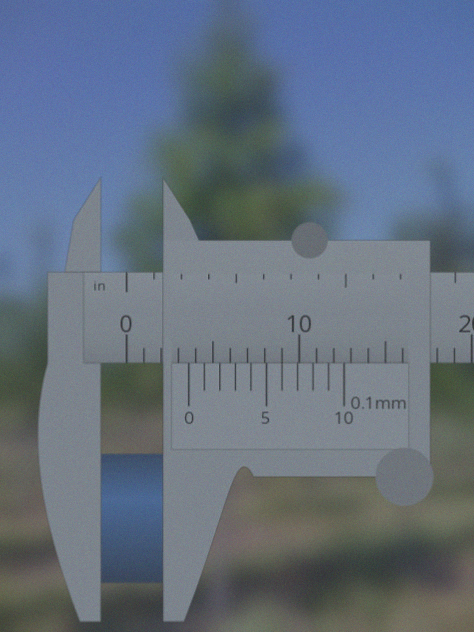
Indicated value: 3.6 mm
